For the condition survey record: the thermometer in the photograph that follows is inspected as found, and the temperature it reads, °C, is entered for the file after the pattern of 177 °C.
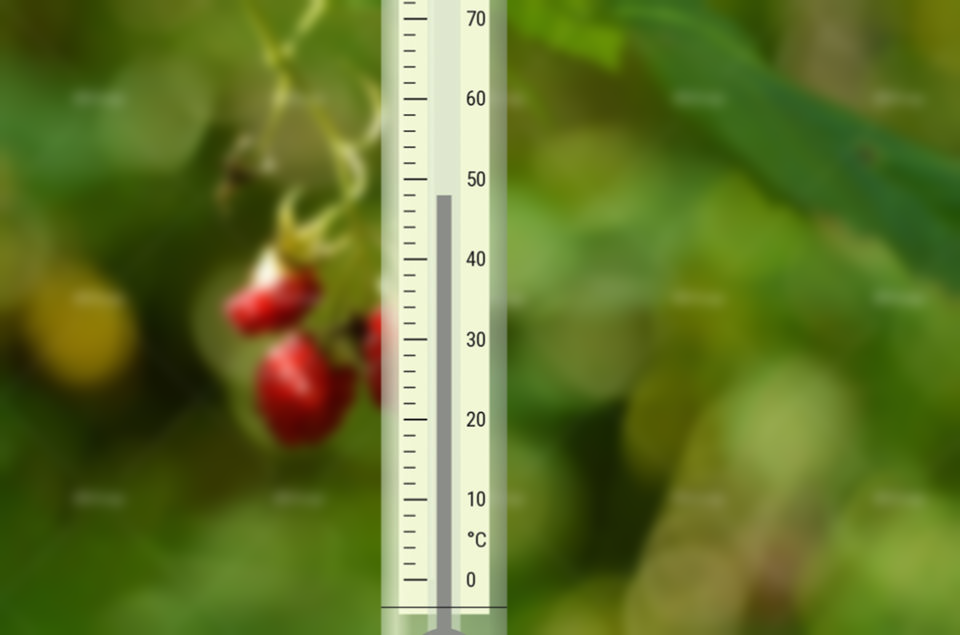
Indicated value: 48 °C
